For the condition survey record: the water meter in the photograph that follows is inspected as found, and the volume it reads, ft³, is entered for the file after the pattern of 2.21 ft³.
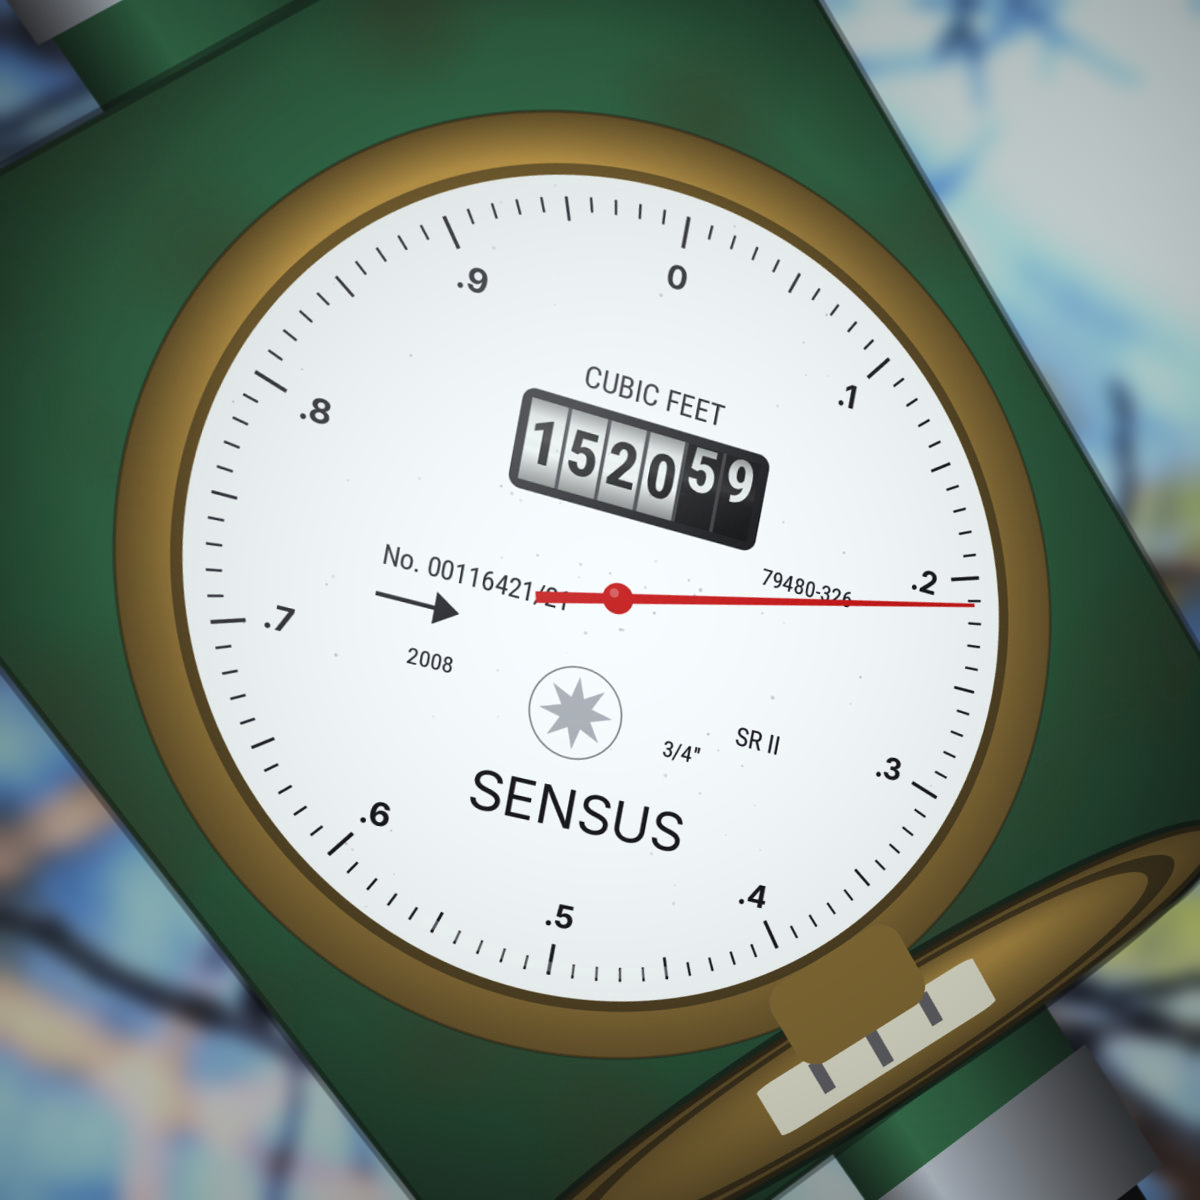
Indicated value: 152059.21 ft³
